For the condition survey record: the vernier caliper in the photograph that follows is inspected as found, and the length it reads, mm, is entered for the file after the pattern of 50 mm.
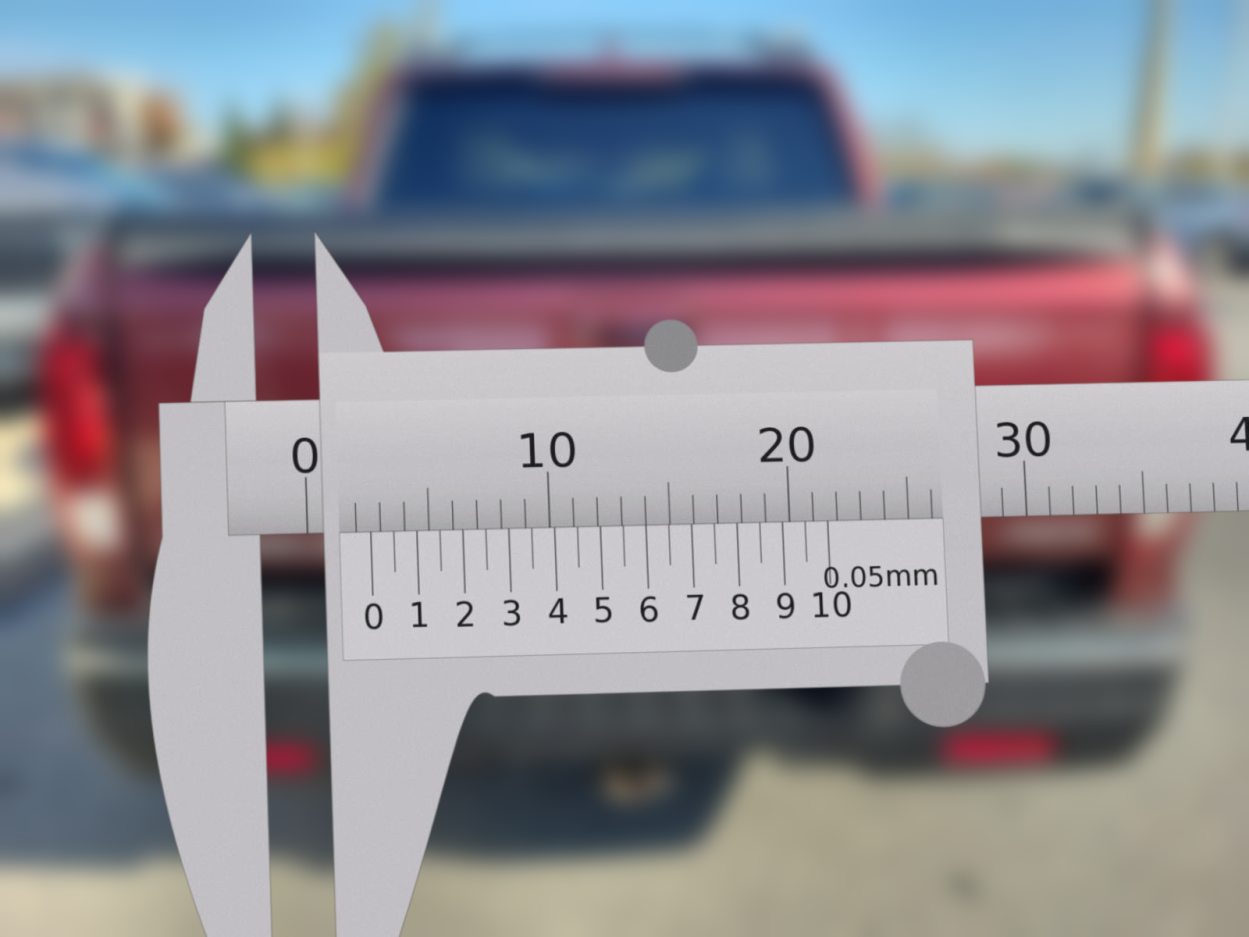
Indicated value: 2.6 mm
